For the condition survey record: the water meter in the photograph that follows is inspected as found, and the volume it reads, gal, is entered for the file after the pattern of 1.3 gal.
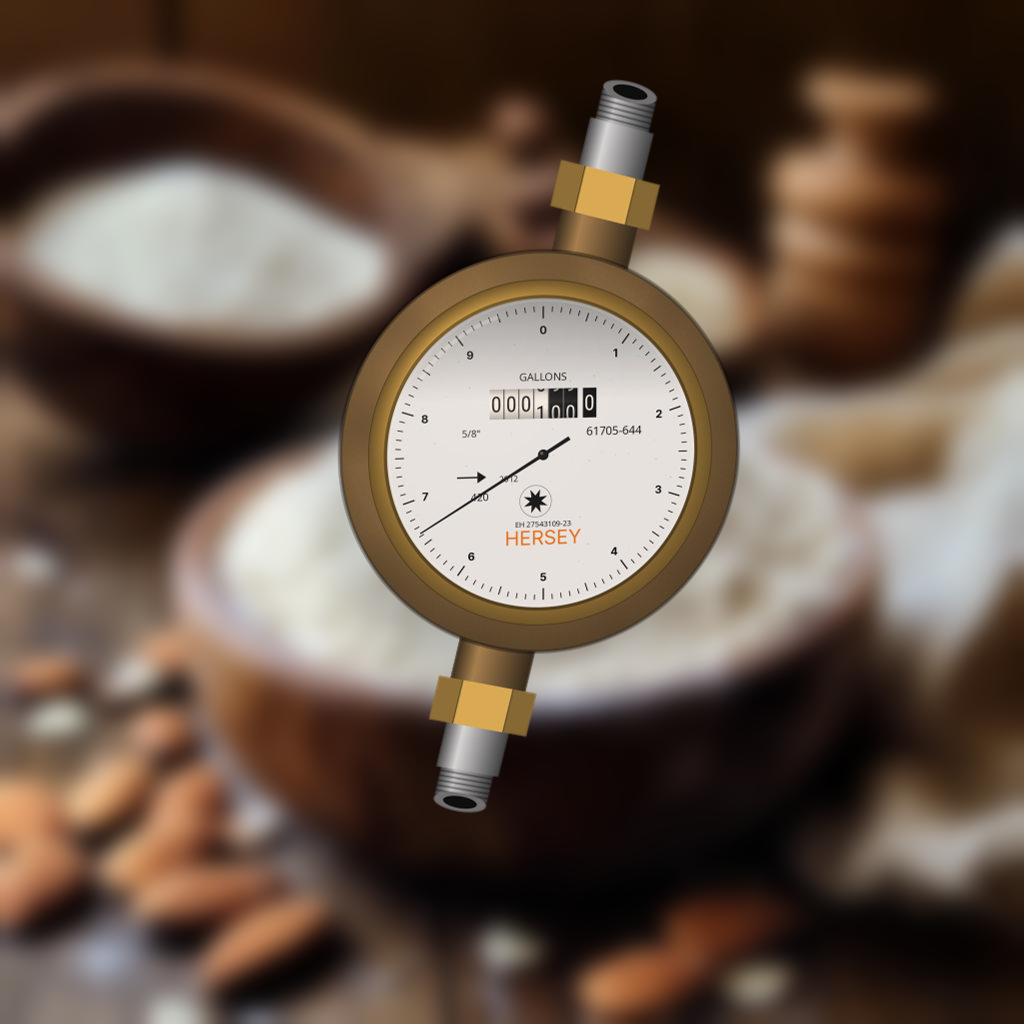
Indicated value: 996.6 gal
